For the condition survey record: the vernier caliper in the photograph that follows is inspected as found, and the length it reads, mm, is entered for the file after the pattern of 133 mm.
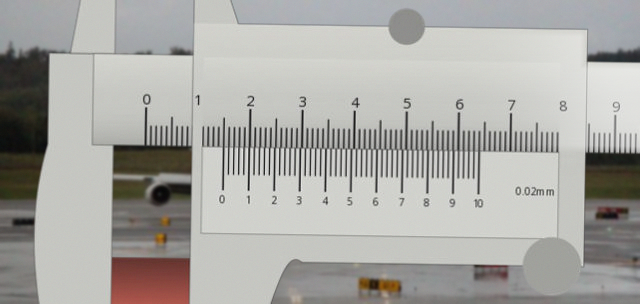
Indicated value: 15.0 mm
